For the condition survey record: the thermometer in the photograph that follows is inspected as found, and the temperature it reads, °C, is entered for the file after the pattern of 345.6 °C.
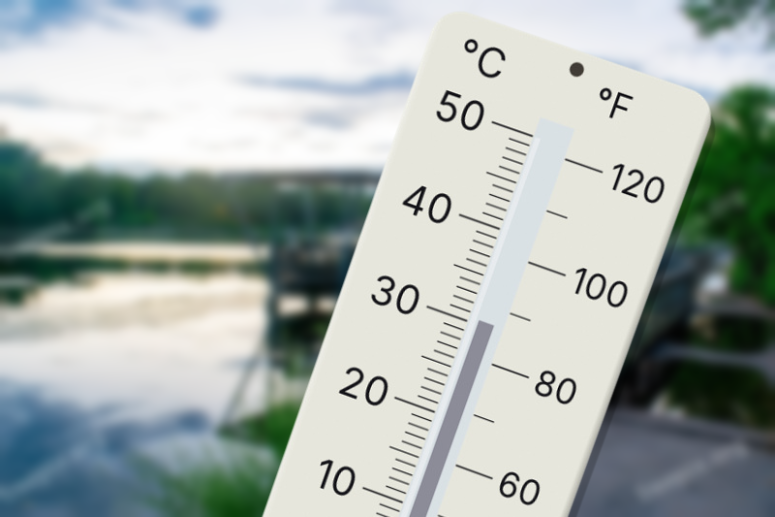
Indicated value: 30.5 °C
